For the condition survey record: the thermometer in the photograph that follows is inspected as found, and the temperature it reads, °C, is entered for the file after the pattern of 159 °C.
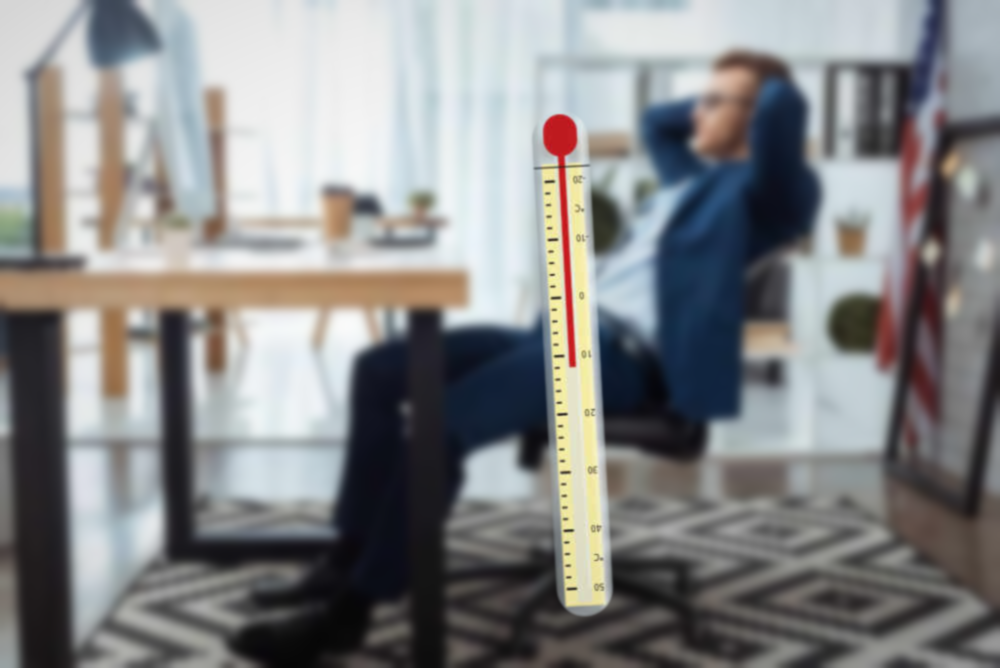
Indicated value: 12 °C
